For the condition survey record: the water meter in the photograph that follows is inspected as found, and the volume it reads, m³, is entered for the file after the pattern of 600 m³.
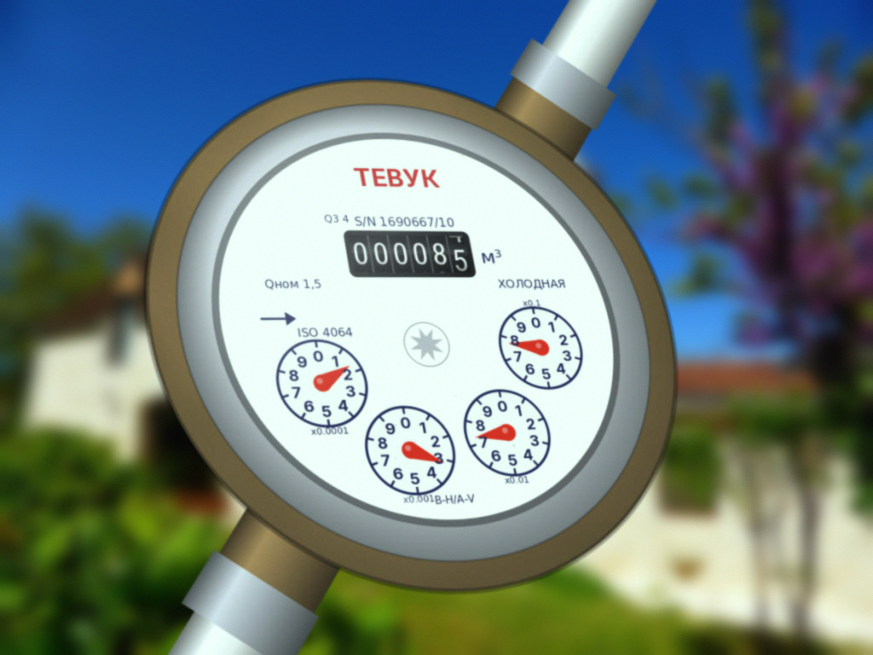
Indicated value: 84.7731 m³
